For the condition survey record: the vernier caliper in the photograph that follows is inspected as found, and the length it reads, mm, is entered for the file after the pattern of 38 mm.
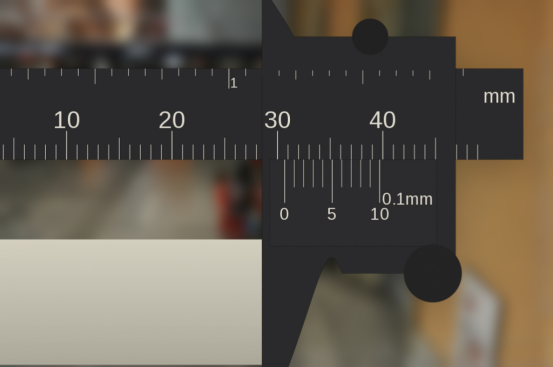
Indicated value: 30.7 mm
